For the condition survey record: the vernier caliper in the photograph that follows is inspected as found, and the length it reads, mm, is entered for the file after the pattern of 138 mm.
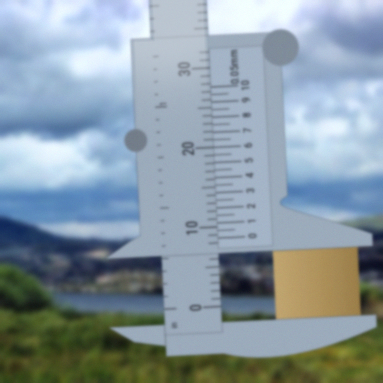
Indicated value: 8.6 mm
